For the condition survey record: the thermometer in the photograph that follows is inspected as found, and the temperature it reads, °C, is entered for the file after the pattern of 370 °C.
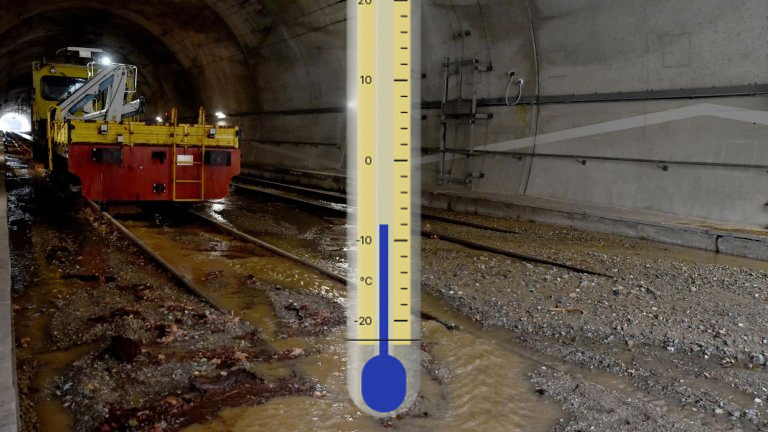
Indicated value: -8 °C
